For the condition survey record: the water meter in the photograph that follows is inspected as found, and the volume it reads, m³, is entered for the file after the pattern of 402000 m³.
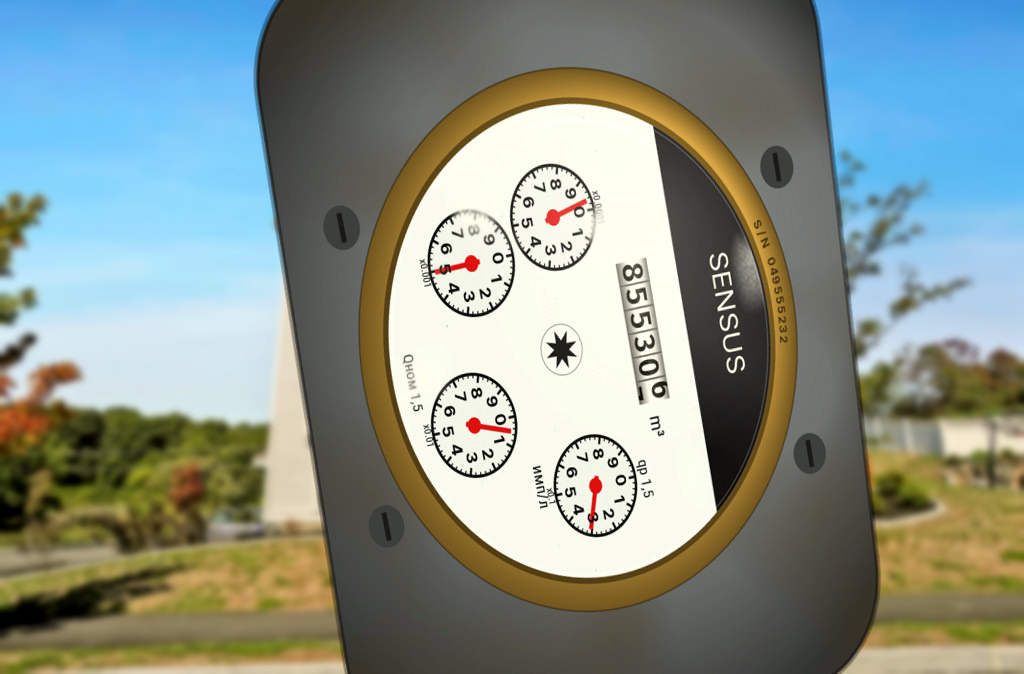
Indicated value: 855306.3049 m³
